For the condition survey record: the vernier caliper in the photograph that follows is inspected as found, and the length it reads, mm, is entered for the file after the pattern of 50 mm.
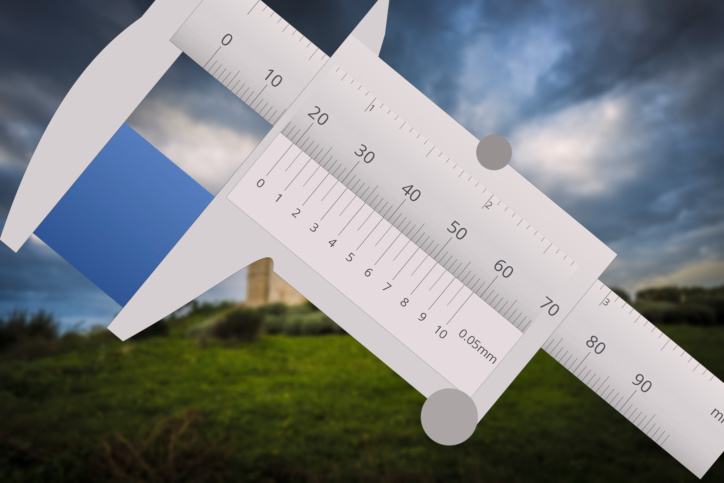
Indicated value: 19.6 mm
